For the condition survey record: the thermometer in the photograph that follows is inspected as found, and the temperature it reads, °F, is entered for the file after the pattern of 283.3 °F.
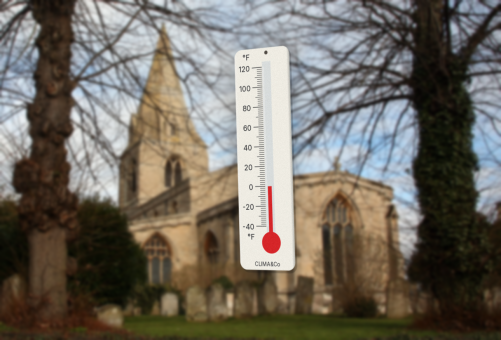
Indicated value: 0 °F
